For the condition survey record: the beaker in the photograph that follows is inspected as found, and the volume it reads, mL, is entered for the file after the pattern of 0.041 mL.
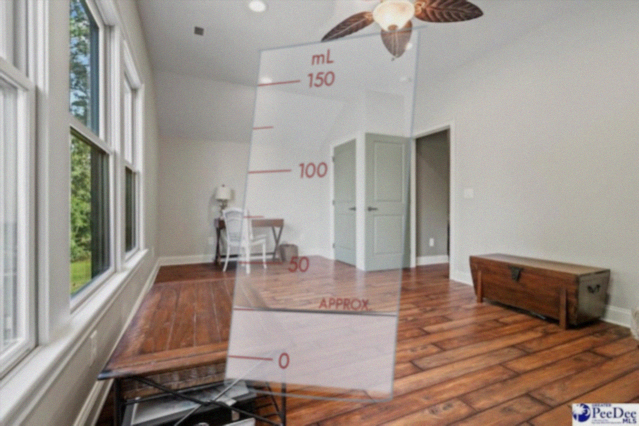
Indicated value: 25 mL
